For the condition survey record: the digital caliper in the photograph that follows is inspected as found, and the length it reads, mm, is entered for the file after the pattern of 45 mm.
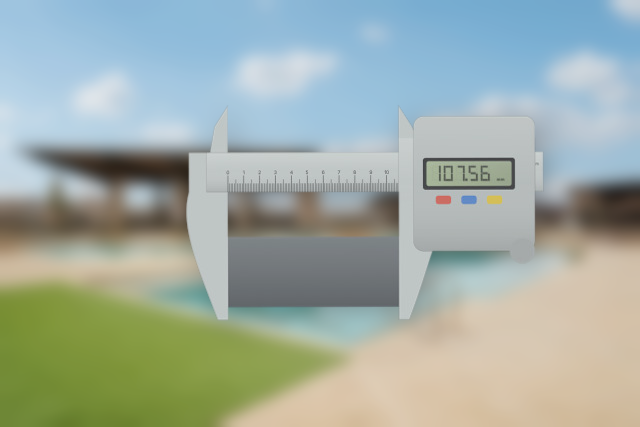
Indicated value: 107.56 mm
